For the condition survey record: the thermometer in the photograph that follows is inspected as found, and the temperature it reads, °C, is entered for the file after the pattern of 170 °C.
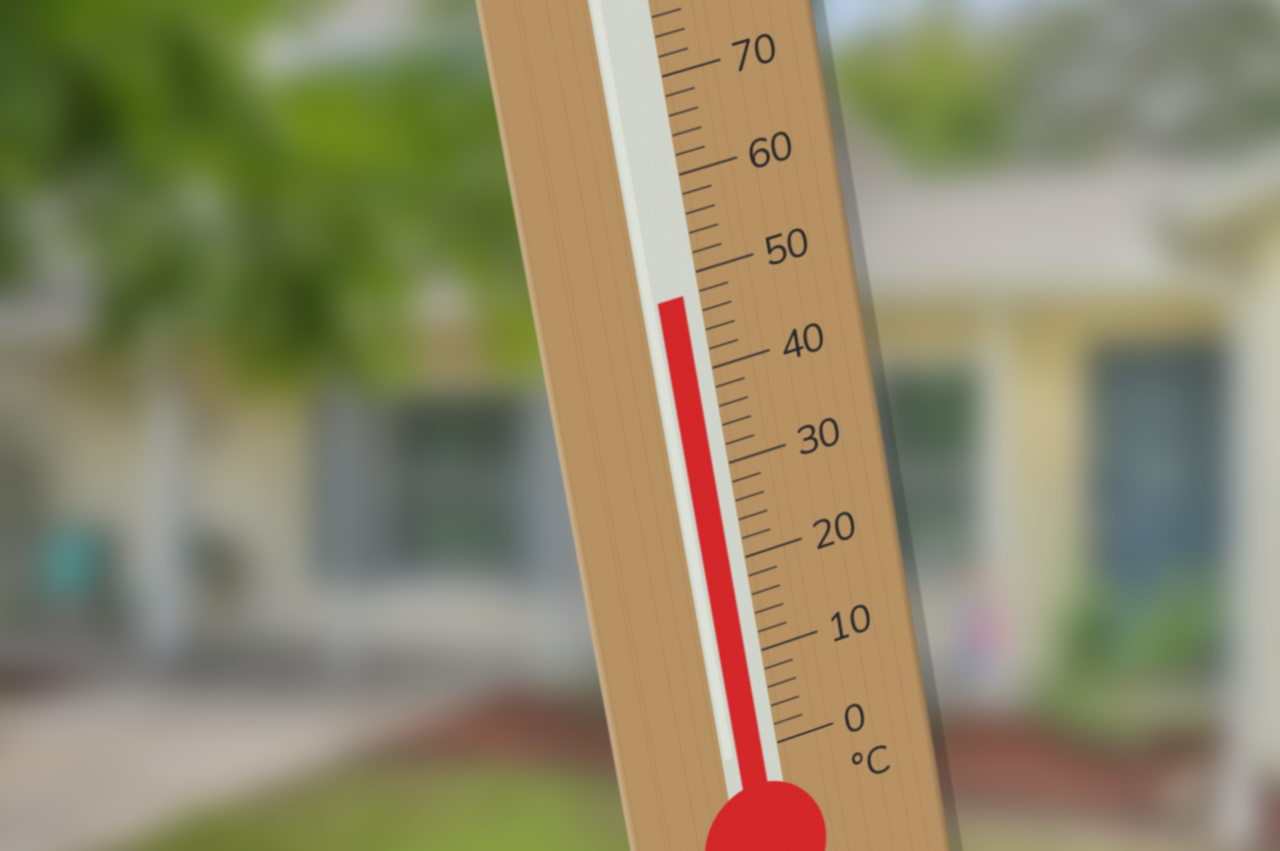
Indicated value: 48 °C
